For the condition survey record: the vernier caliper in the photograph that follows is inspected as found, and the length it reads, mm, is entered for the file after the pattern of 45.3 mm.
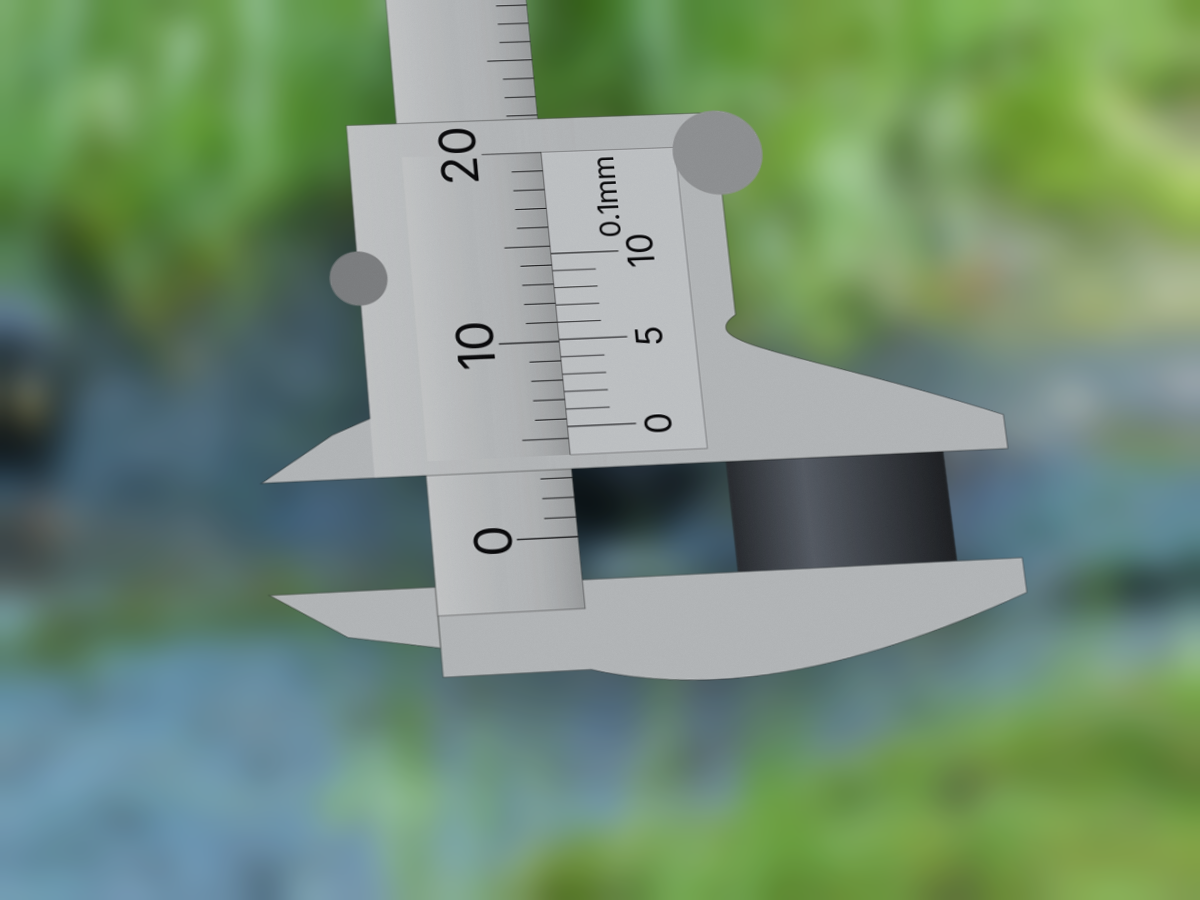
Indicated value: 5.6 mm
